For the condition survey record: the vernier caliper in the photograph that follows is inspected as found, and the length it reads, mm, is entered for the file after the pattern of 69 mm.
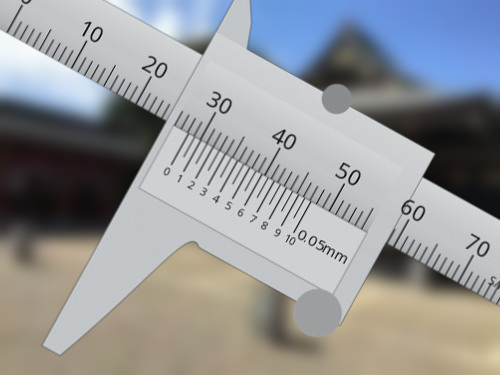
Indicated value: 28.2 mm
